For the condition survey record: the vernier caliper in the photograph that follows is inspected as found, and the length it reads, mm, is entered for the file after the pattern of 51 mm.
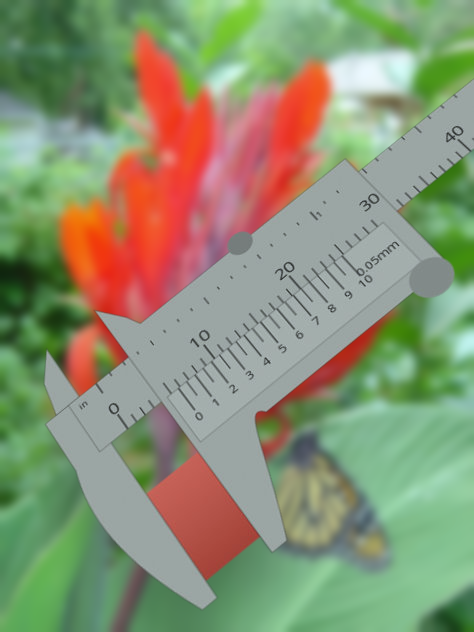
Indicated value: 5.8 mm
